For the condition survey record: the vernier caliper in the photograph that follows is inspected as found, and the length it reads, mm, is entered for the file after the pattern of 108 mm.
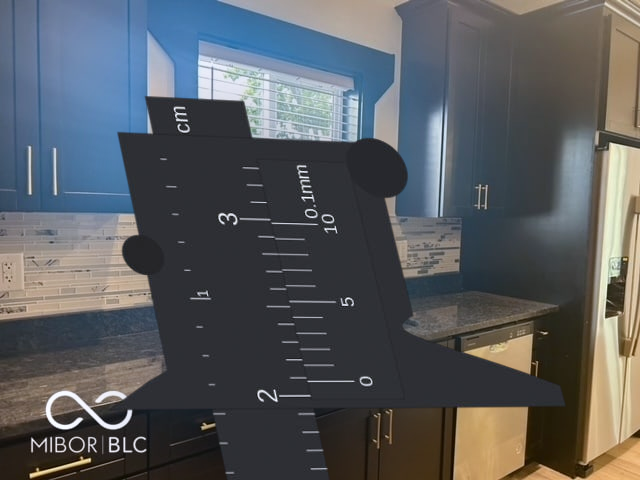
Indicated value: 20.8 mm
